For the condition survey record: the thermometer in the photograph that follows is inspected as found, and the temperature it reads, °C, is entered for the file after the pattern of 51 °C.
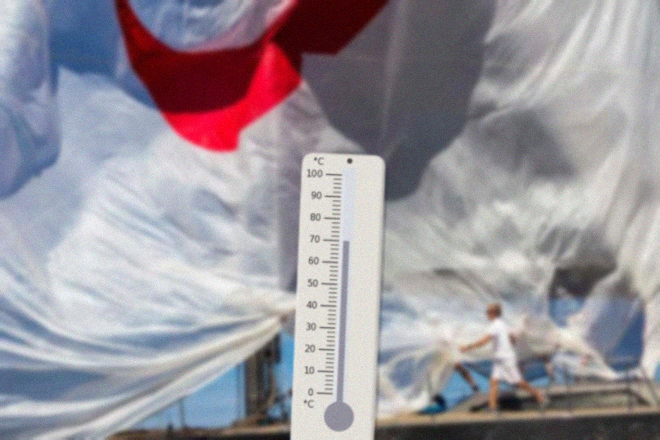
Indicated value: 70 °C
